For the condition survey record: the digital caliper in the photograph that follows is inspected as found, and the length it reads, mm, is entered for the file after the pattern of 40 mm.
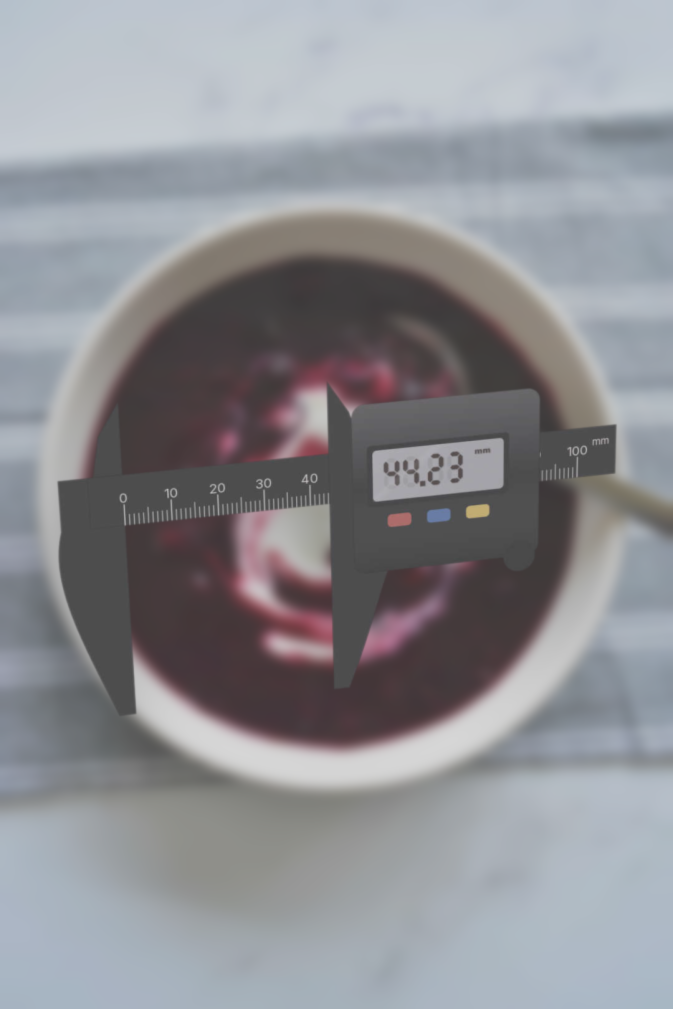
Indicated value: 44.23 mm
